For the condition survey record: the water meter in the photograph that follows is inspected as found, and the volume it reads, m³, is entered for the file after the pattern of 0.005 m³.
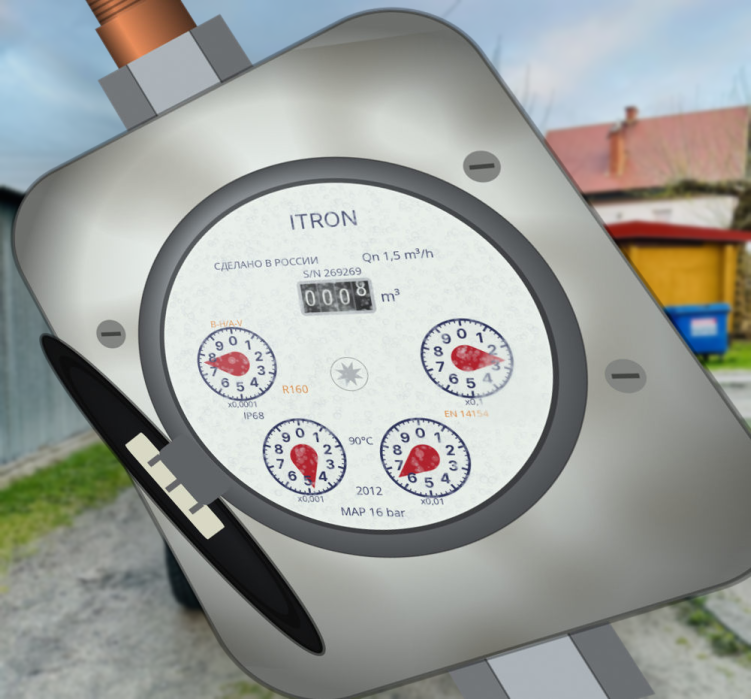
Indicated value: 8.2647 m³
